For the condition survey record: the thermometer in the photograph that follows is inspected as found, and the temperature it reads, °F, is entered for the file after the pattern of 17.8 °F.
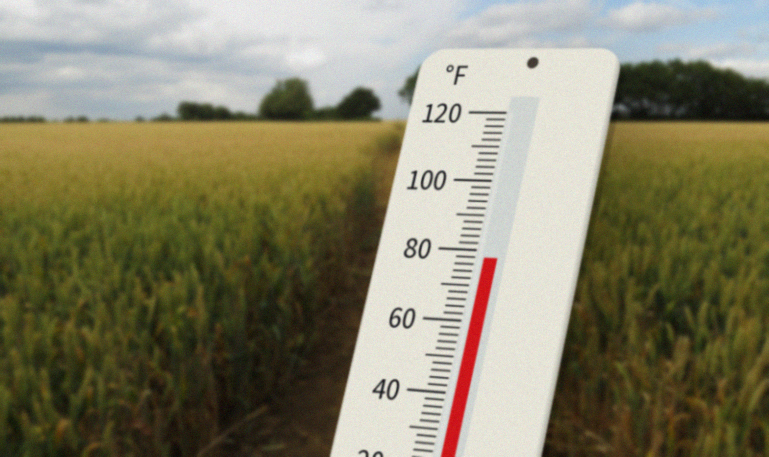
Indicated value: 78 °F
